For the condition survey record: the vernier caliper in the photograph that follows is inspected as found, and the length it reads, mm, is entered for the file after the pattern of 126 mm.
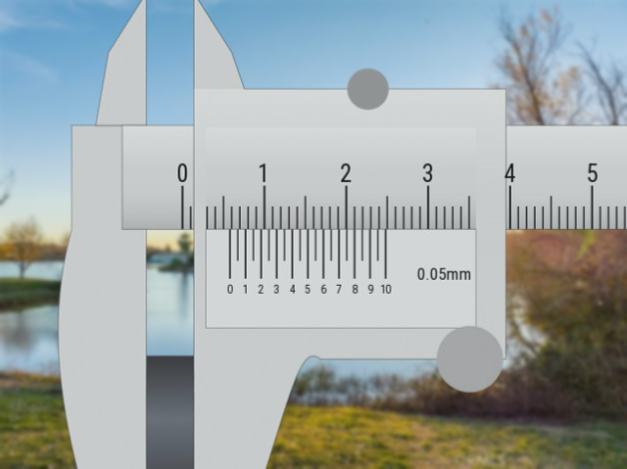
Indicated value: 5.8 mm
